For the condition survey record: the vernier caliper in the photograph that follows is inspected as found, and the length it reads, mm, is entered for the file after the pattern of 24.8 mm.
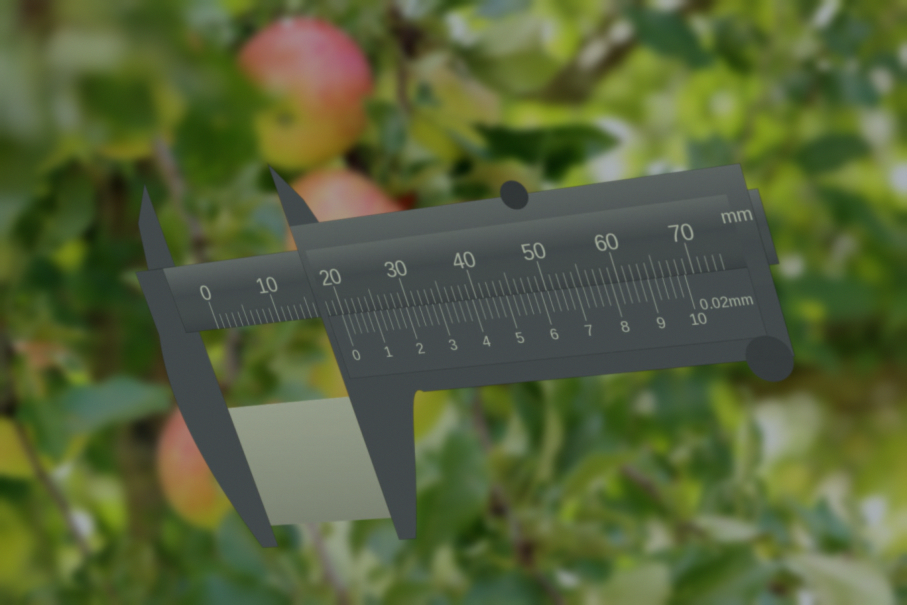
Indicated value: 19.8 mm
